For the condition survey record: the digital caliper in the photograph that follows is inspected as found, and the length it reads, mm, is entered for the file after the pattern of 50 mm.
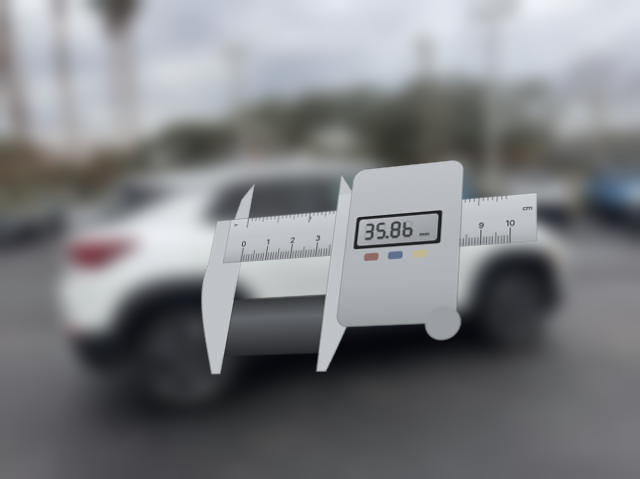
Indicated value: 35.86 mm
